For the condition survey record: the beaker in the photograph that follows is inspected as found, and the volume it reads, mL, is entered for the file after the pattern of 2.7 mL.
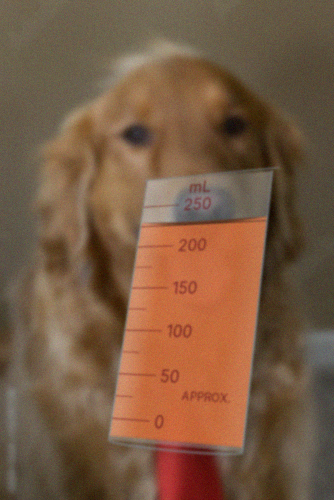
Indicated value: 225 mL
